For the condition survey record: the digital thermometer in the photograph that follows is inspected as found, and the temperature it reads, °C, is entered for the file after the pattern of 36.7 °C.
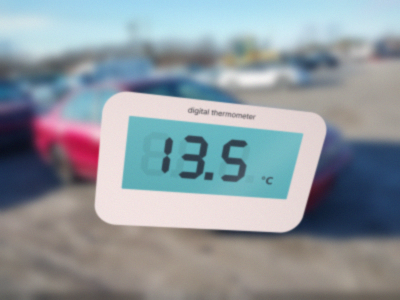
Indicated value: 13.5 °C
